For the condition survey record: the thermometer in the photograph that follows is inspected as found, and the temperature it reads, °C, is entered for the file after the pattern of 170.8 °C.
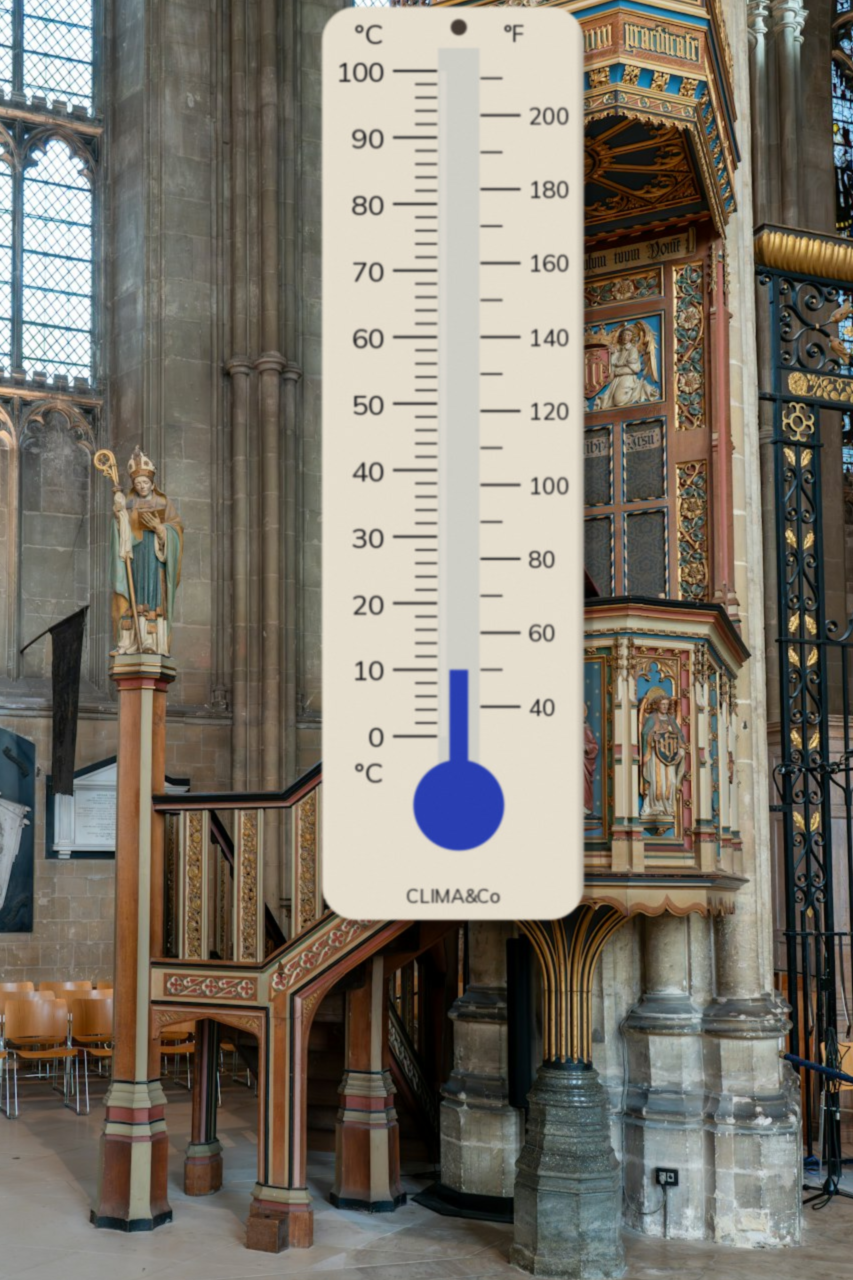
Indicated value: 10 °C
